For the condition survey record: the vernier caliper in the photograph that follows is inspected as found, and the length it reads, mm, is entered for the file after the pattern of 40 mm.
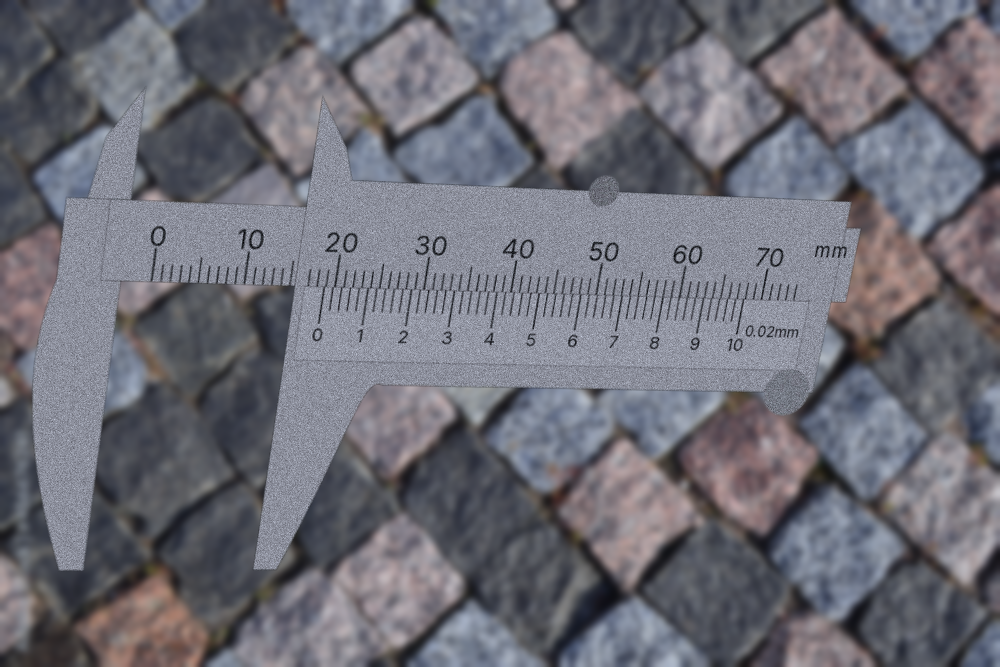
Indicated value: 18.8 mm
